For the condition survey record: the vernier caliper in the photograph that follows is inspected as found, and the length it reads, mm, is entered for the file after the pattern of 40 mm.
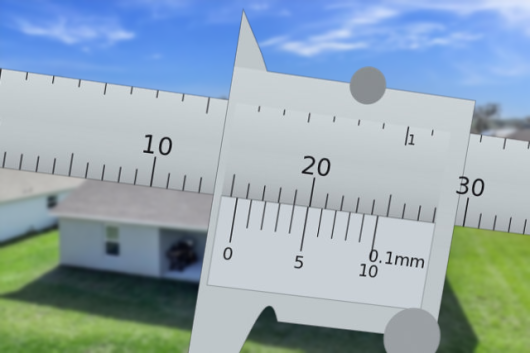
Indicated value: 15.4 mm
